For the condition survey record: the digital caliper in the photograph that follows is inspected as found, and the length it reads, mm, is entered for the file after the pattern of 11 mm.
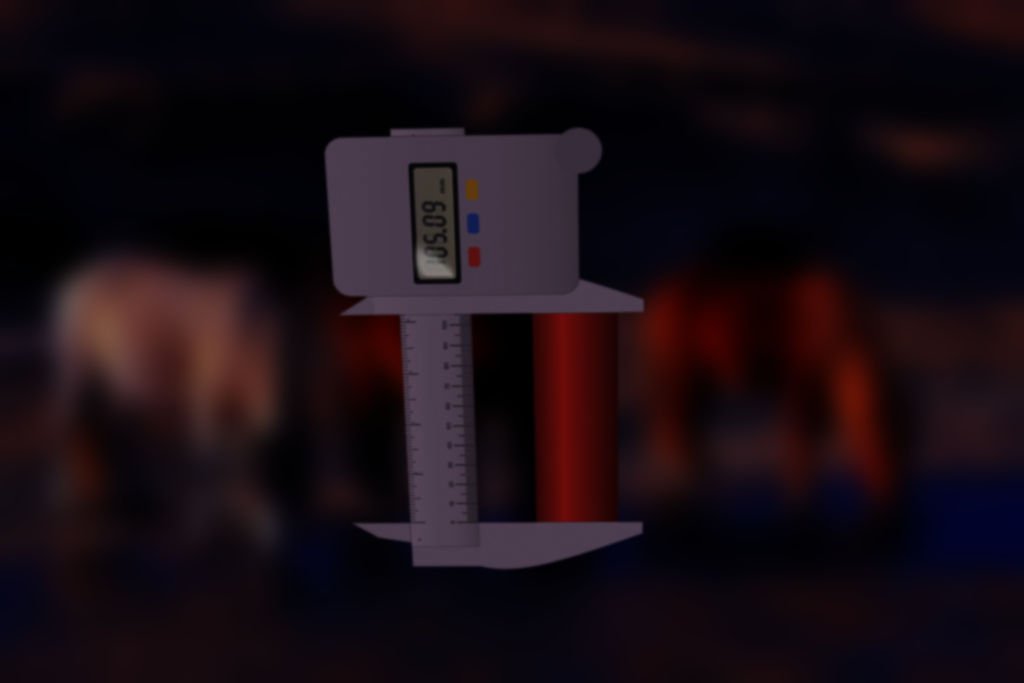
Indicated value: 105.09 mm
